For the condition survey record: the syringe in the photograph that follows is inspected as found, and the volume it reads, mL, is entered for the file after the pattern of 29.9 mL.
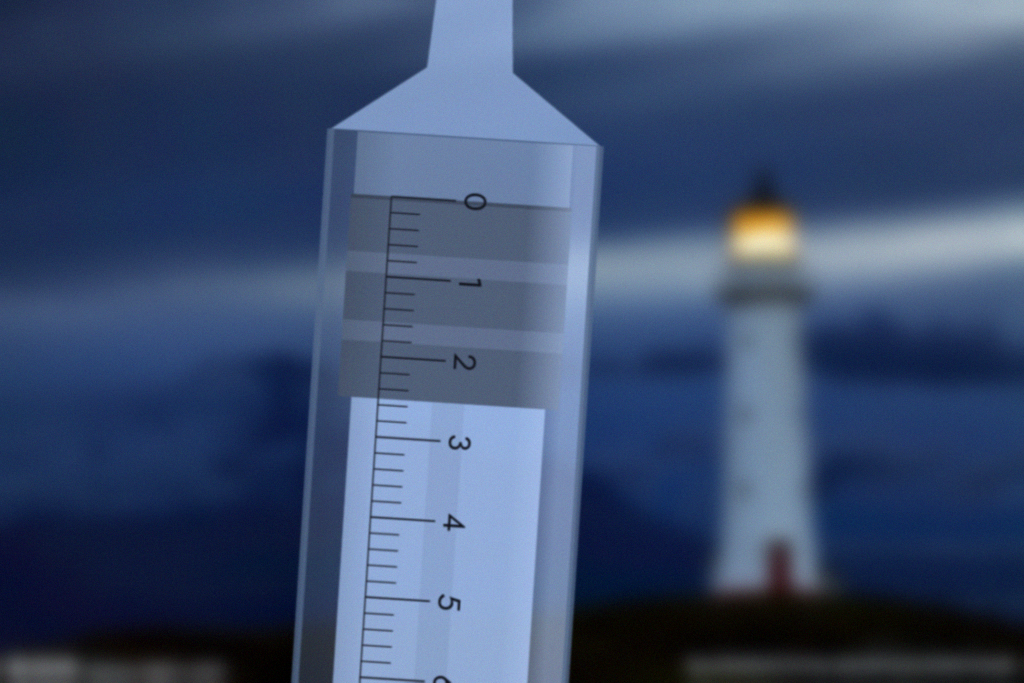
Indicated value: 0 mL
